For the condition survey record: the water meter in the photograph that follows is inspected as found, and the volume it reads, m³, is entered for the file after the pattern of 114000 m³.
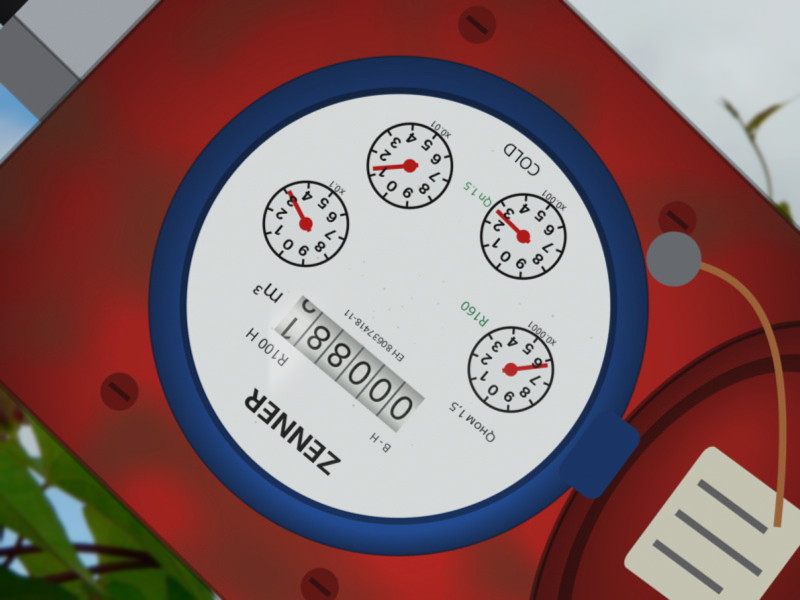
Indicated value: 881.3126 m³
